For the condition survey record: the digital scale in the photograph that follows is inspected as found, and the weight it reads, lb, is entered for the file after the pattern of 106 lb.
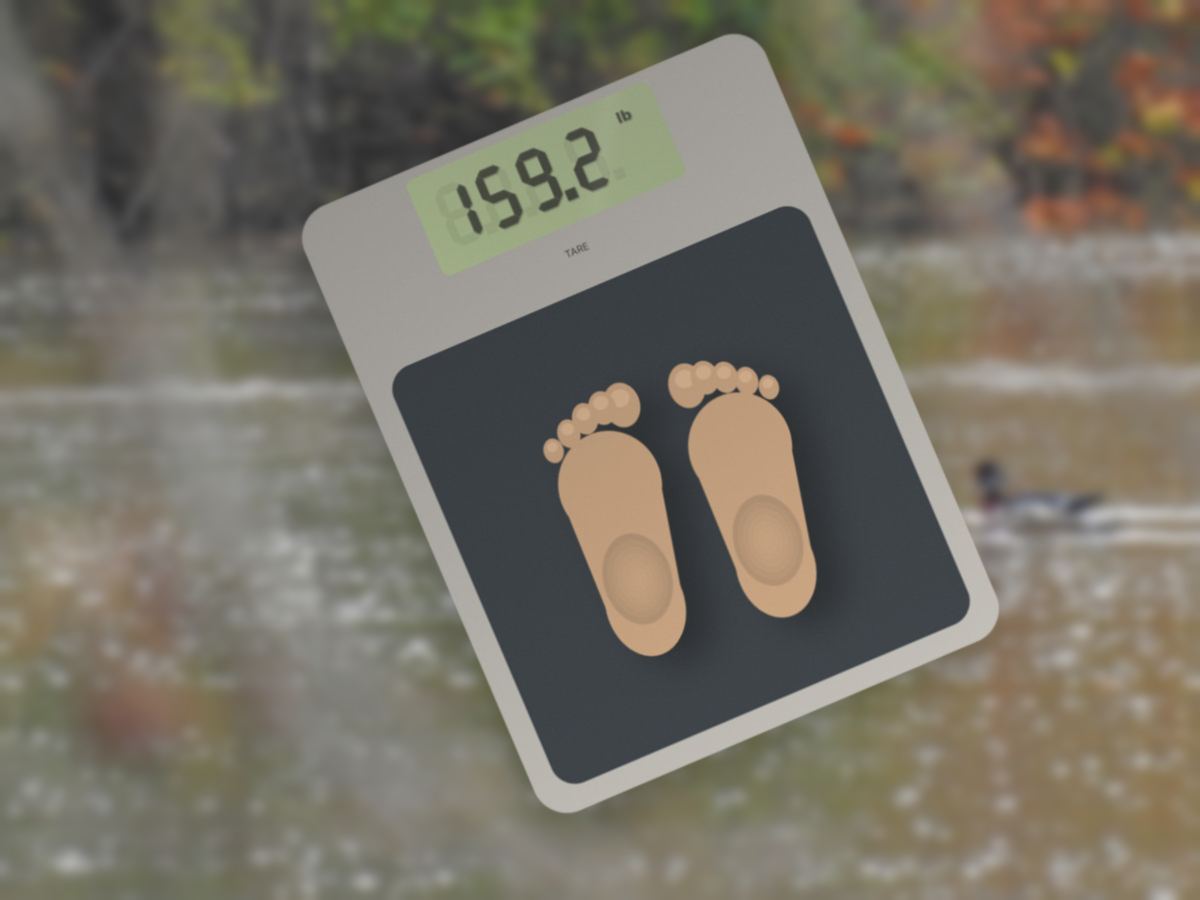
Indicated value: 159.2 lb
